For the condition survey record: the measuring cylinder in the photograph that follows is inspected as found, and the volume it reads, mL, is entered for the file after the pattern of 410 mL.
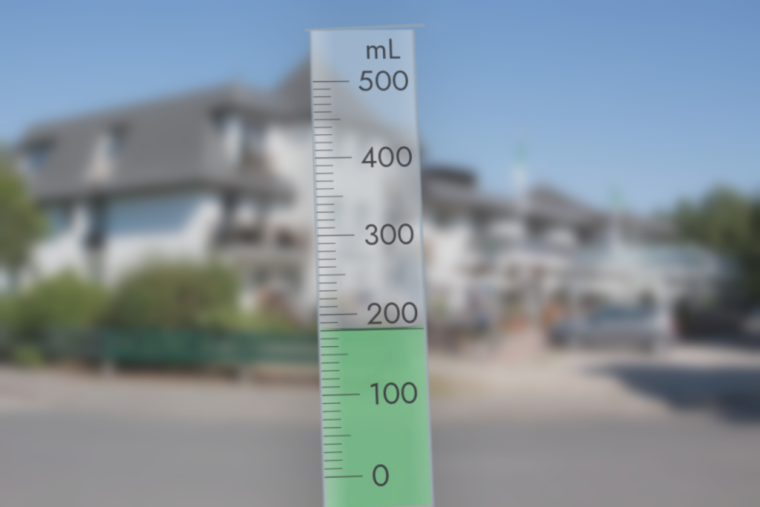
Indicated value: 180 mL
